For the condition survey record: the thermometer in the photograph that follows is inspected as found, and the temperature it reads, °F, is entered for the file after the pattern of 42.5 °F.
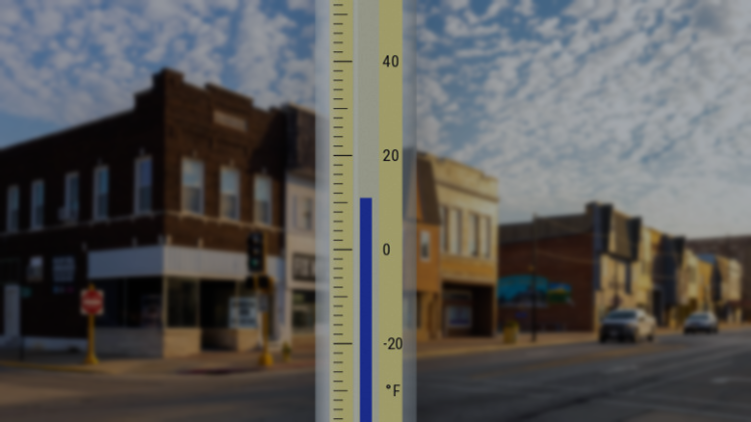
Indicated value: 11 °F
